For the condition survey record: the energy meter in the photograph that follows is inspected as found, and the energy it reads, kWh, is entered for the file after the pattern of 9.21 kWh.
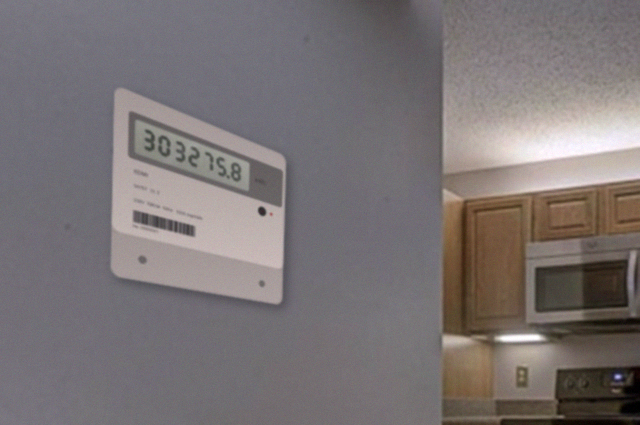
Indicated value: 303275.8 kWh
